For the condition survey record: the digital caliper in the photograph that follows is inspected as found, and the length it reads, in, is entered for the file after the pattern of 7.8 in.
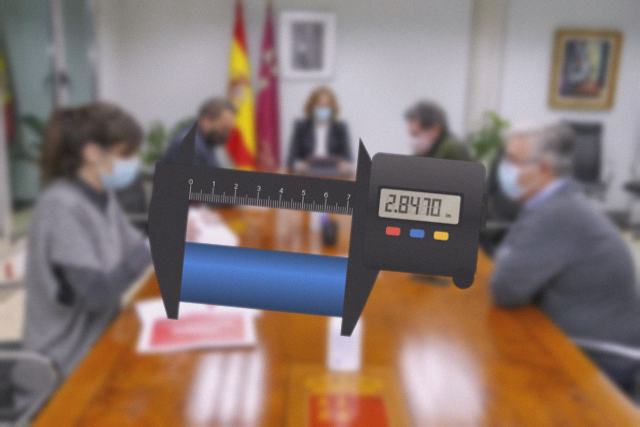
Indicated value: 2.8470 in
